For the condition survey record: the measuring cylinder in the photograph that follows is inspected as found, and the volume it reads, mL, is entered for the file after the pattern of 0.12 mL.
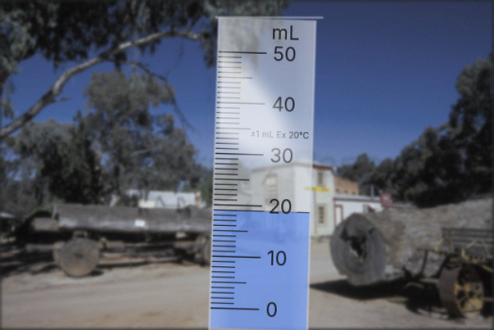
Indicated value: 19 mL
